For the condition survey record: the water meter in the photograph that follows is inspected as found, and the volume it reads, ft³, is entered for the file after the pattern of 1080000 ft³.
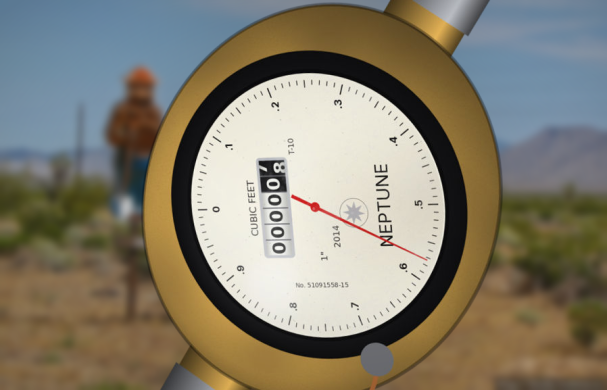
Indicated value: 7.57 ft³
